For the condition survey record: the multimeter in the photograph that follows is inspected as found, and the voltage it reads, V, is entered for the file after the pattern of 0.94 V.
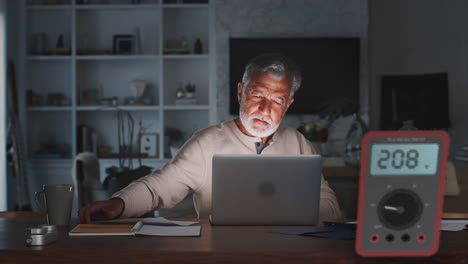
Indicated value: 208 V
